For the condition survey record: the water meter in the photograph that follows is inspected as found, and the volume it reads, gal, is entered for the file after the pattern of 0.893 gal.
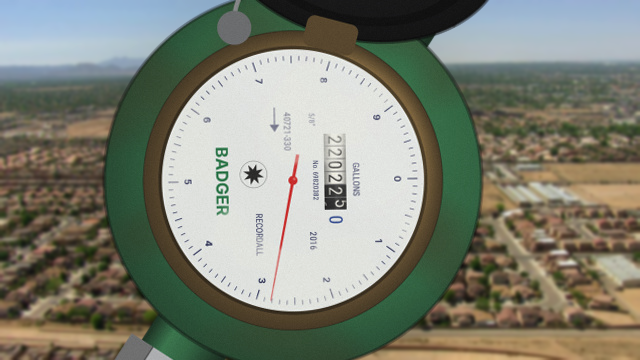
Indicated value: 2202252.8 gal
